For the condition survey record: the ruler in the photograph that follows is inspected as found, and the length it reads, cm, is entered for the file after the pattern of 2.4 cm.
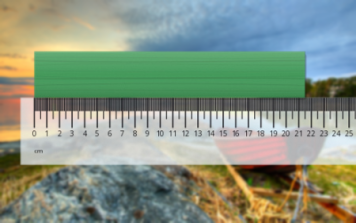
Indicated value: 21.5 cm
